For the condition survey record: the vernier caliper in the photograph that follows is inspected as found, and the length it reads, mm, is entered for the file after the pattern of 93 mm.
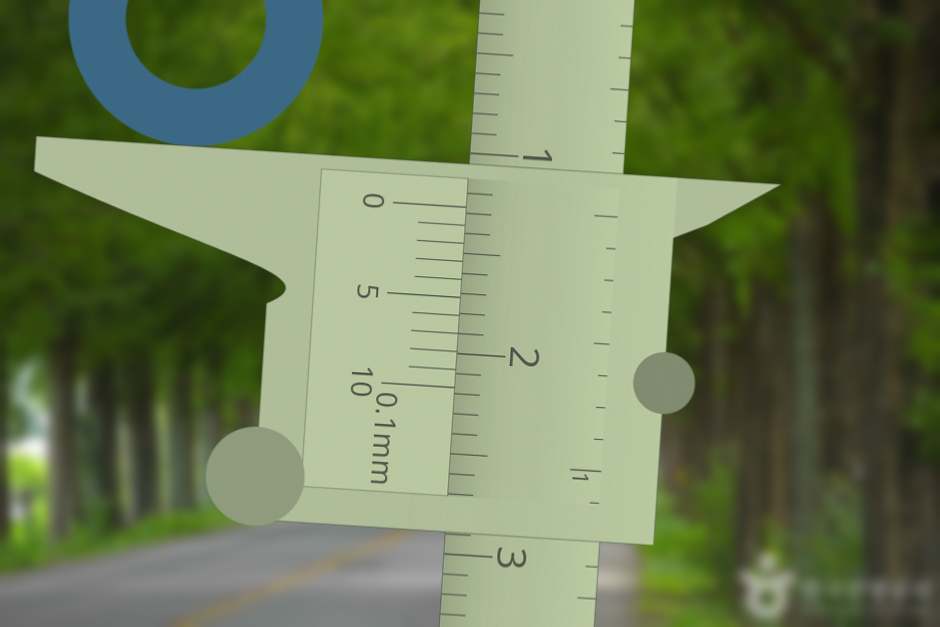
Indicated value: 12.7 mm
